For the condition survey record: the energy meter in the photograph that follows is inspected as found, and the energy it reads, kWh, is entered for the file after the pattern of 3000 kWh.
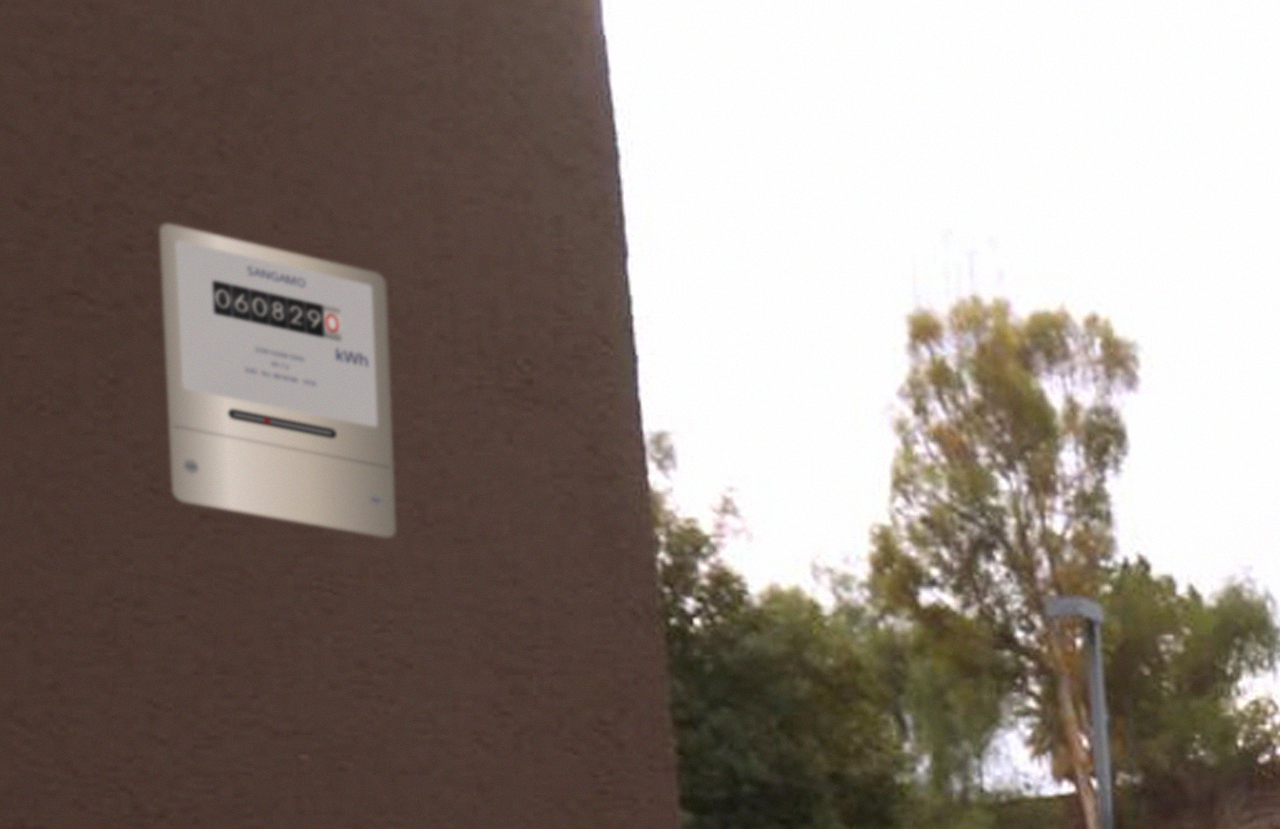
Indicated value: 60829.0 kWh
